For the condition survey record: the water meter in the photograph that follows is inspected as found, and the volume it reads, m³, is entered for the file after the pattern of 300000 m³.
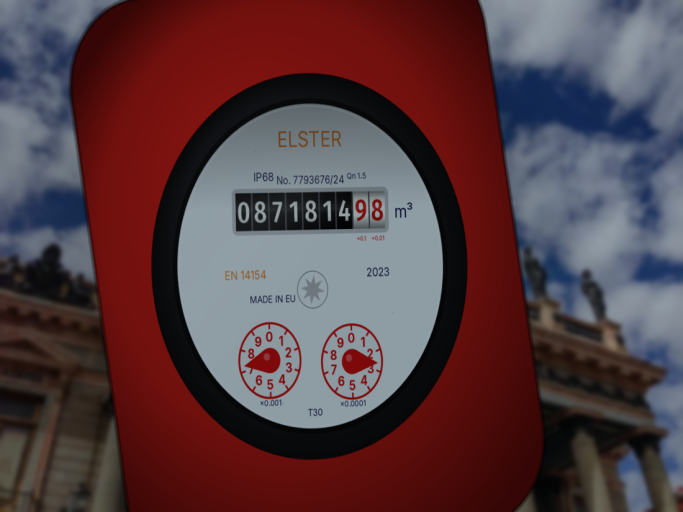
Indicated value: 871814.9872 m³
